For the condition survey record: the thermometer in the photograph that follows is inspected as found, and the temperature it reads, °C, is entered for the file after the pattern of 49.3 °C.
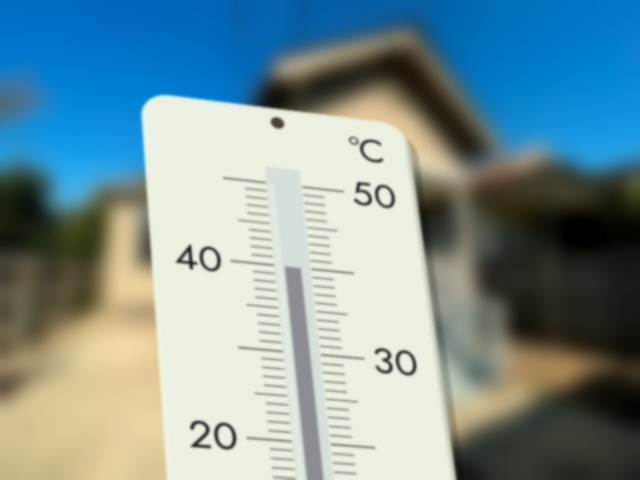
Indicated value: 40 °C
